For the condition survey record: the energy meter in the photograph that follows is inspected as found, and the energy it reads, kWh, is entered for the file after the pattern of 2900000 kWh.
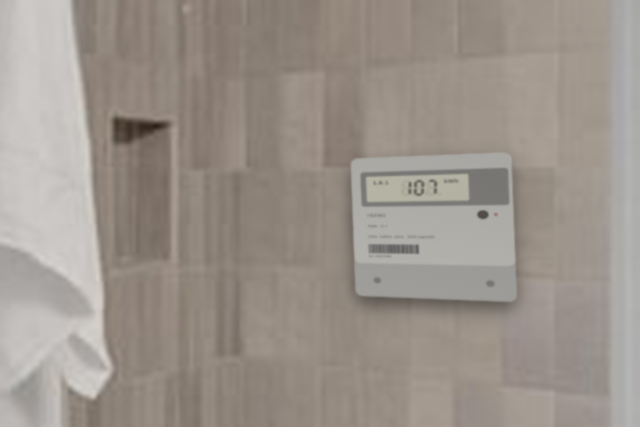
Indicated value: 107 kWh
